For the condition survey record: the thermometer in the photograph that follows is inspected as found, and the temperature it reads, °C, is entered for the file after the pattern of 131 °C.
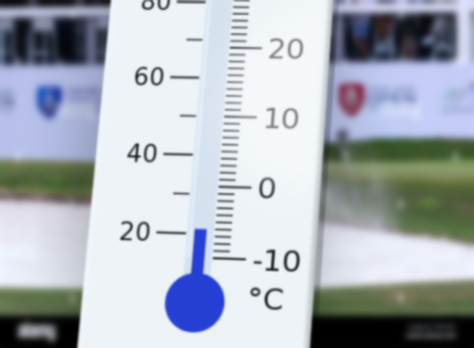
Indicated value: -6 °C
